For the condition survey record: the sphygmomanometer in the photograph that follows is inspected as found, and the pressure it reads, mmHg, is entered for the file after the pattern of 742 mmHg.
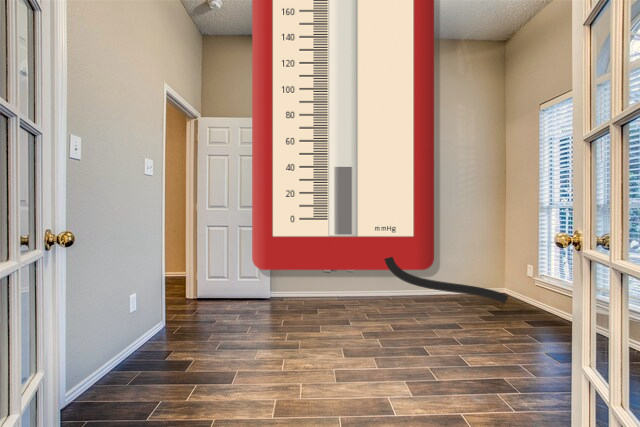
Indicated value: 40 mmHg
